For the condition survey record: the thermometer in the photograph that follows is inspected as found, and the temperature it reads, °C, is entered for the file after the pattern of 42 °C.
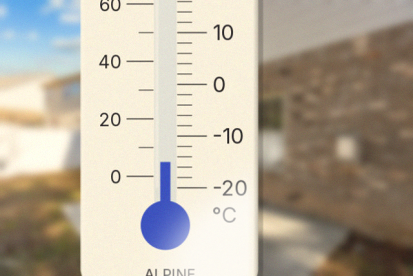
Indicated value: -15 °C
